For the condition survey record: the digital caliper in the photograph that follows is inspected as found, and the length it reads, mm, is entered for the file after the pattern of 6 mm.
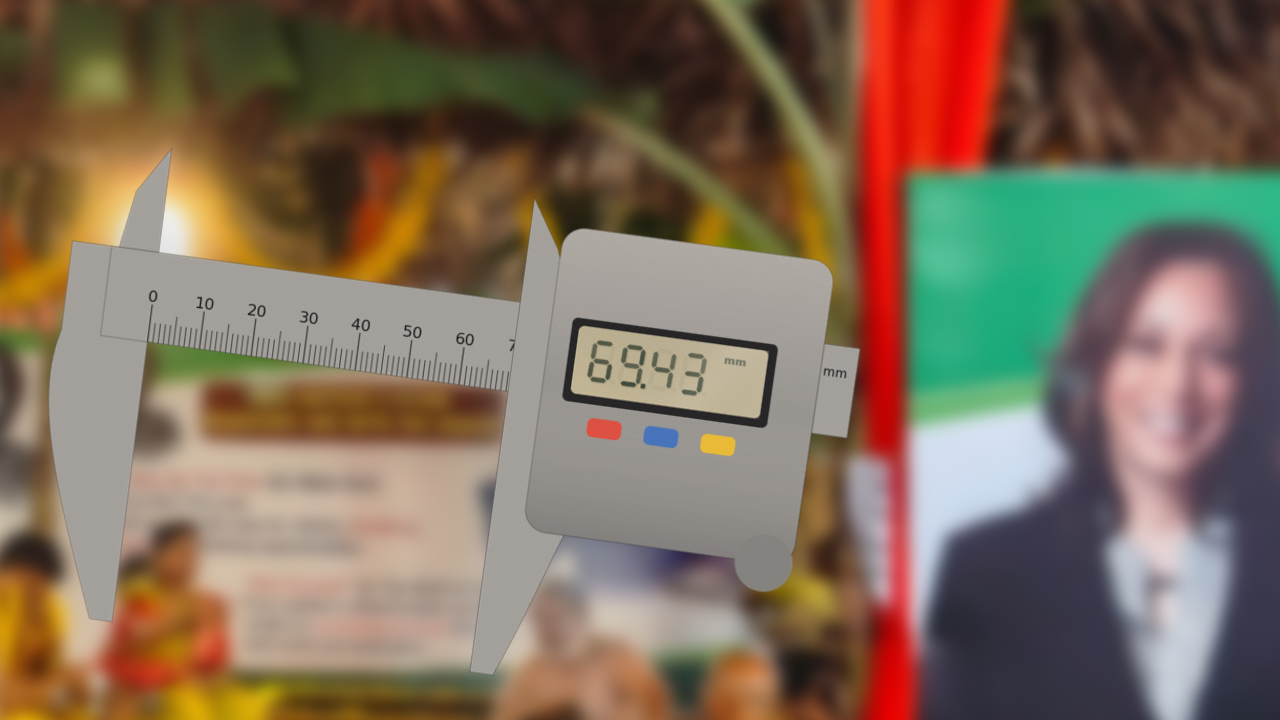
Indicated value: 69.43 mm
